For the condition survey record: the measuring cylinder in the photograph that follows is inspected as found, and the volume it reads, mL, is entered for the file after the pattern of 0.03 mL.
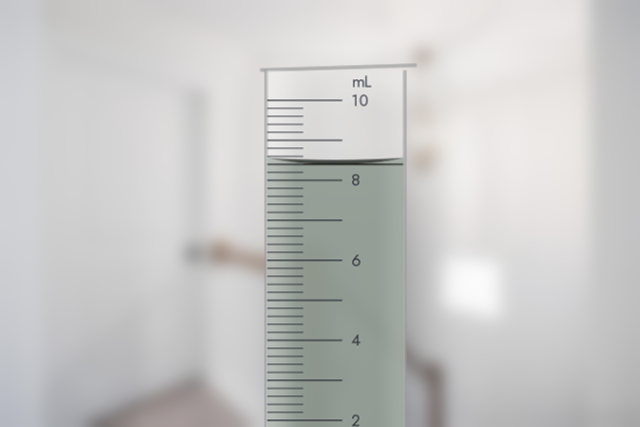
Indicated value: 8.4 mL
